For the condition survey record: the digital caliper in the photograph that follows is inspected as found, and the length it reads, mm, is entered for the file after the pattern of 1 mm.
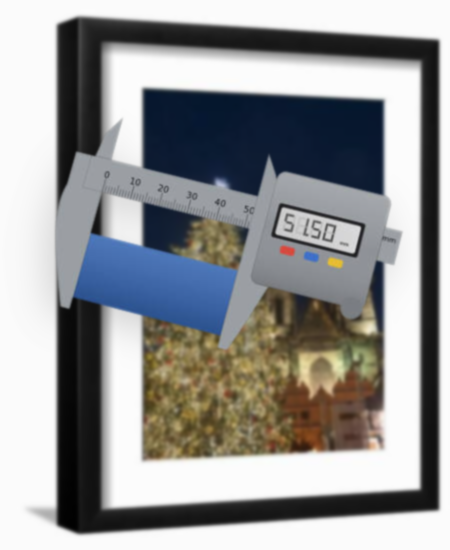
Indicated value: 51.50 mm
